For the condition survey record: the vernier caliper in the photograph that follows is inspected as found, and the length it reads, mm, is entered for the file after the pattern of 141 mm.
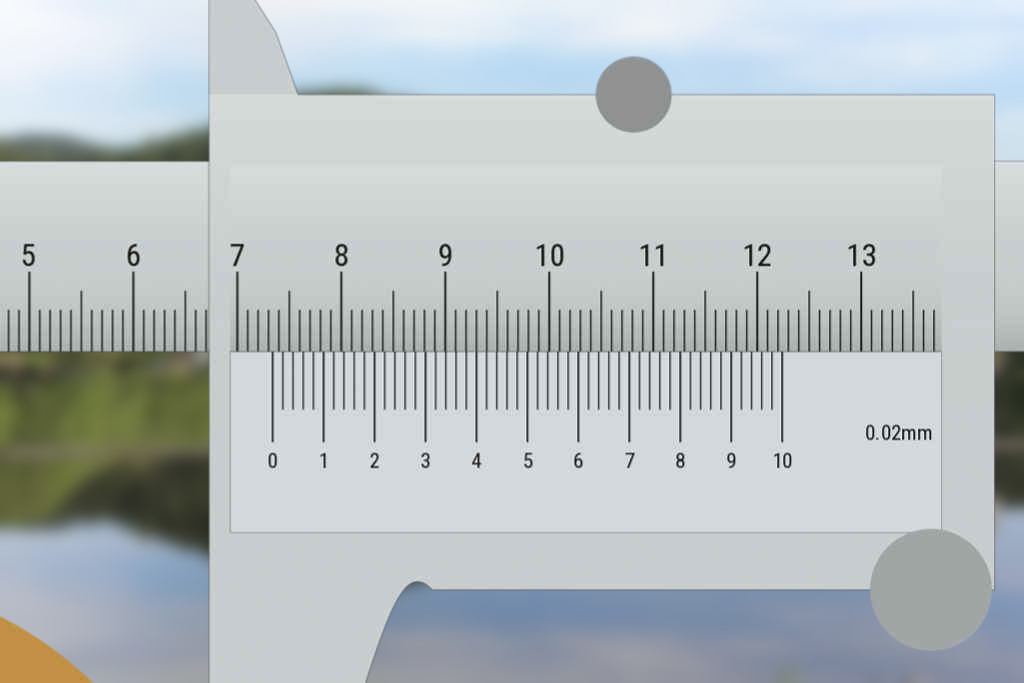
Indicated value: 73.4 mm
